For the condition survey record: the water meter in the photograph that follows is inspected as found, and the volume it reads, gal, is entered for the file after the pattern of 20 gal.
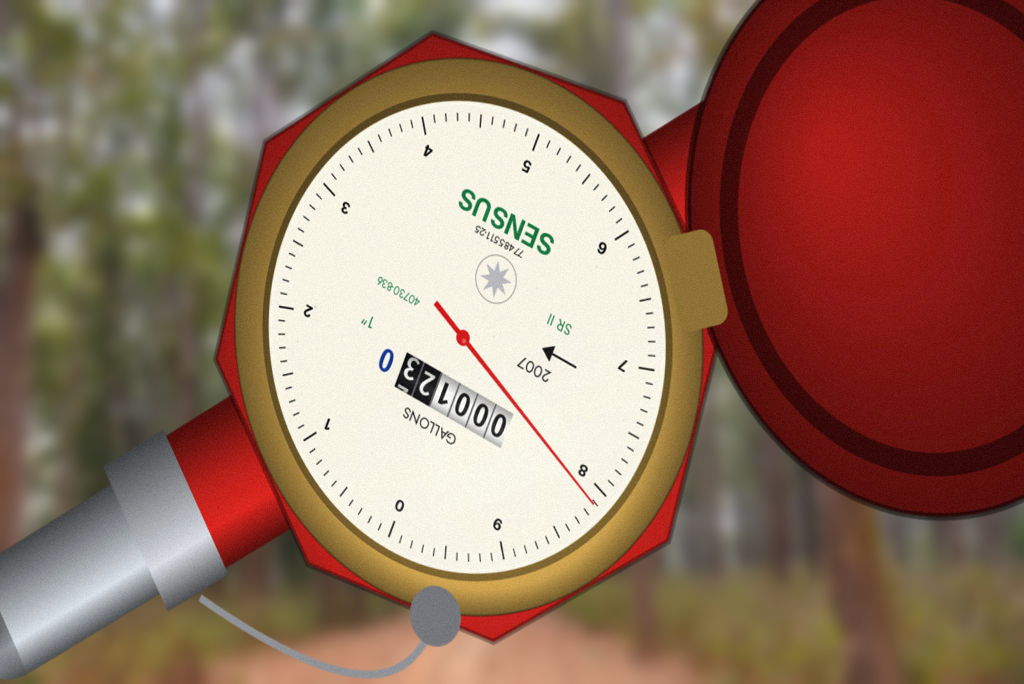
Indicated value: 1228.1 gal
